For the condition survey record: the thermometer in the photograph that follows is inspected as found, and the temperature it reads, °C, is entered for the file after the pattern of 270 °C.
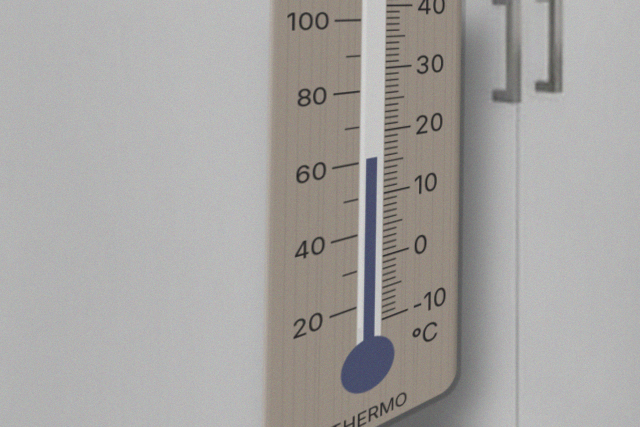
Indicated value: 16 °C
